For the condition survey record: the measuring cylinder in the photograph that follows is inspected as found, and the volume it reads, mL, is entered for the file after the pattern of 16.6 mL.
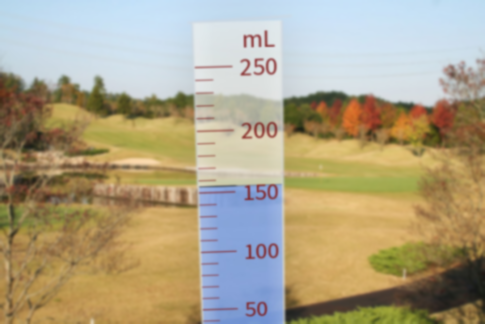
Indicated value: 155 mL
